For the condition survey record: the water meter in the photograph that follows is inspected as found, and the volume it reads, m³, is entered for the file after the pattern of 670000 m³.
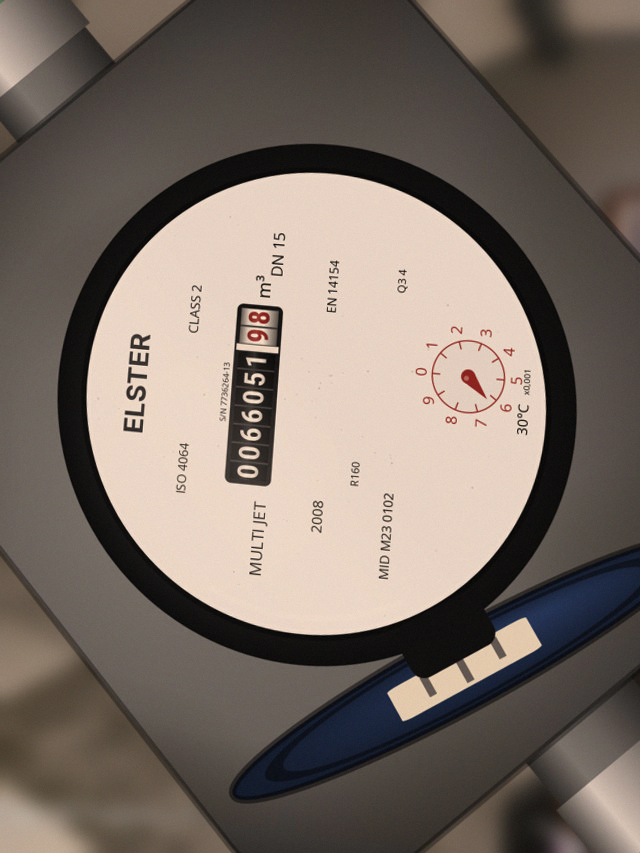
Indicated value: 66051.986 m³
